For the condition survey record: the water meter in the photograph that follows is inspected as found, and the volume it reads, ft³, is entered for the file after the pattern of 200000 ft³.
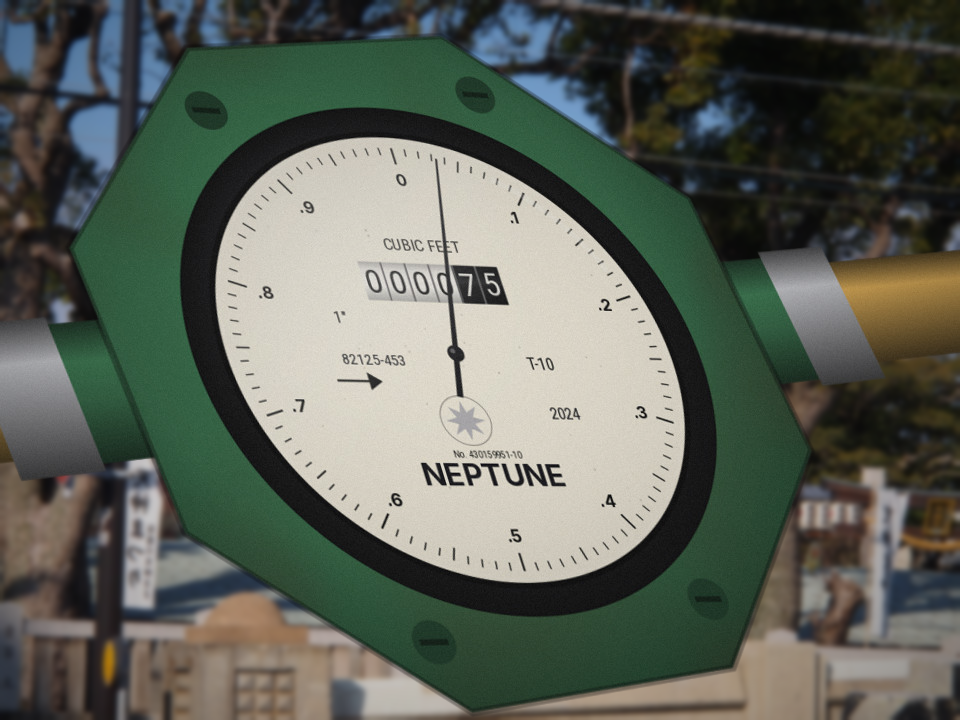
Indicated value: 75.03 ft³
